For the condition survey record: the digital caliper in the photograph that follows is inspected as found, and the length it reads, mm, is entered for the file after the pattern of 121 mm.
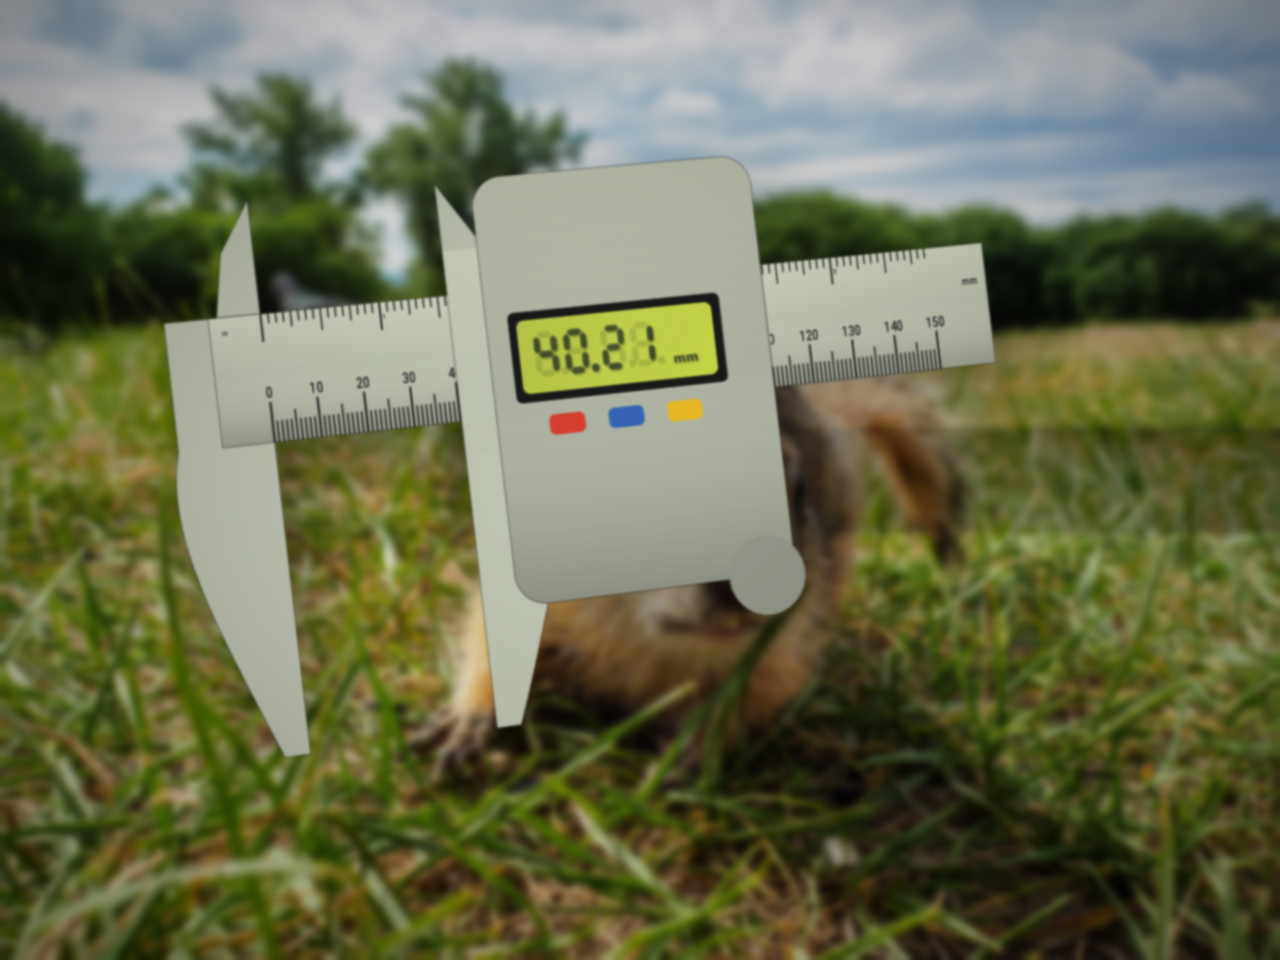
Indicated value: 40.21 mm
